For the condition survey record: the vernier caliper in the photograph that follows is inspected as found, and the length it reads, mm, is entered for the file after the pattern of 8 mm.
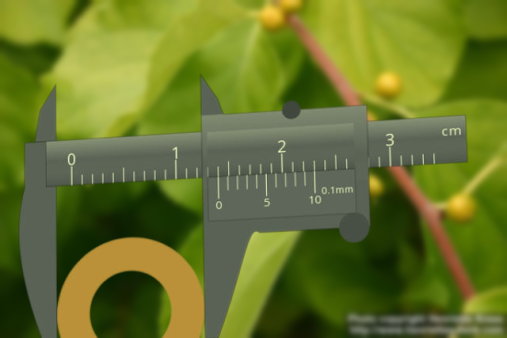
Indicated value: 14.0 mm
